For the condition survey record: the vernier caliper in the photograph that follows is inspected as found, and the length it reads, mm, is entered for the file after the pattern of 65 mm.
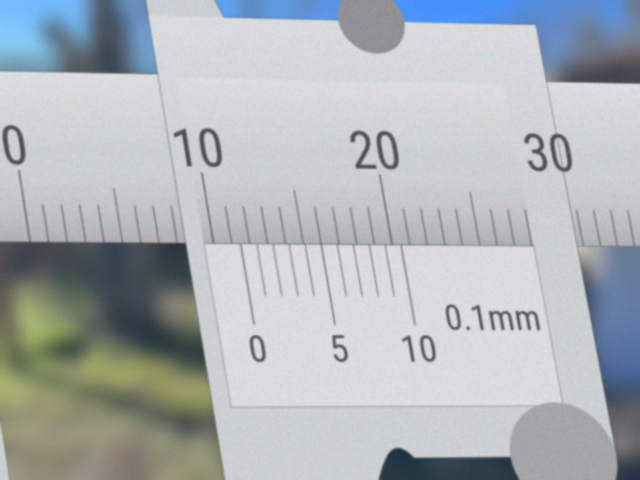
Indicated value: 11.5 mm
